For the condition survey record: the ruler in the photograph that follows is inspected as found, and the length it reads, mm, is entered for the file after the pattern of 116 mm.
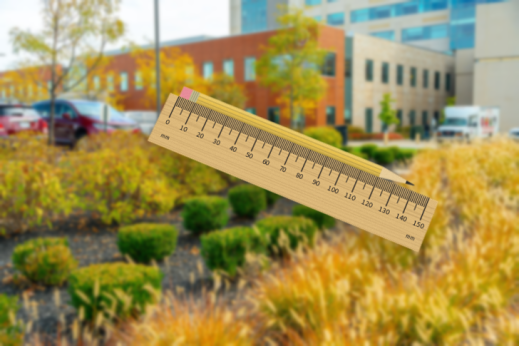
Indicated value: 140 mm
